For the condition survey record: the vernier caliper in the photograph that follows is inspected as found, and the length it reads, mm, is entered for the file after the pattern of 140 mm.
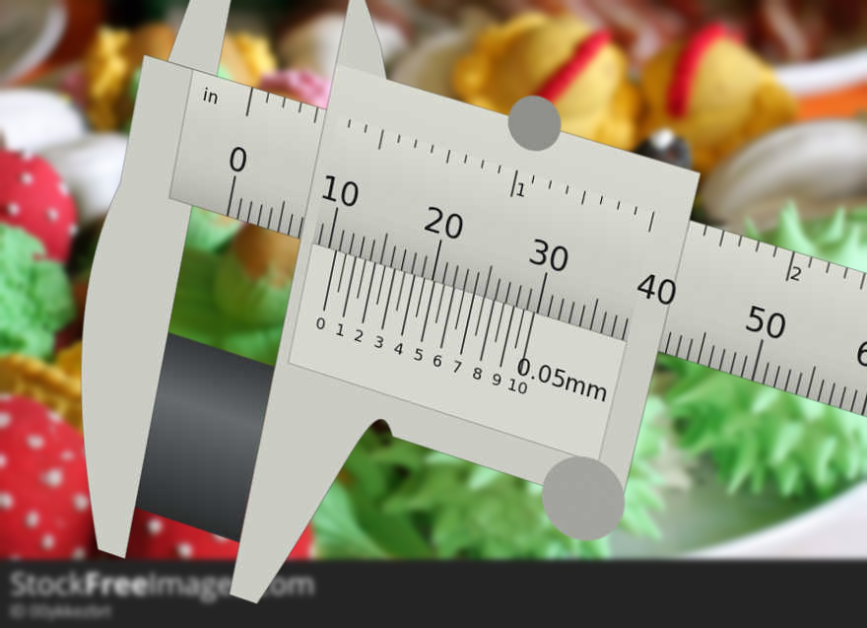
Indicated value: 10.7 mm
